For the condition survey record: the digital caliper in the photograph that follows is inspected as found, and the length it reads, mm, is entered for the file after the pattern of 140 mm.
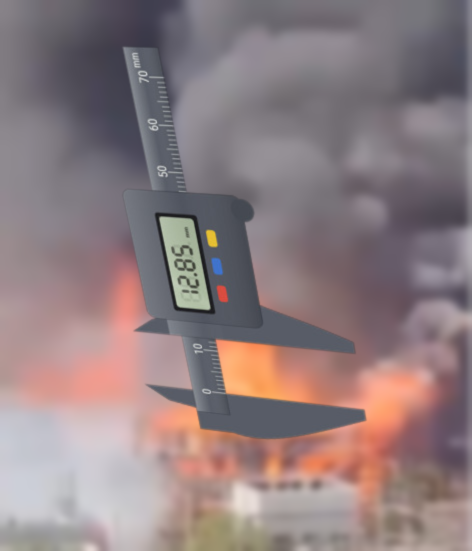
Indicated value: 12.85 mm
